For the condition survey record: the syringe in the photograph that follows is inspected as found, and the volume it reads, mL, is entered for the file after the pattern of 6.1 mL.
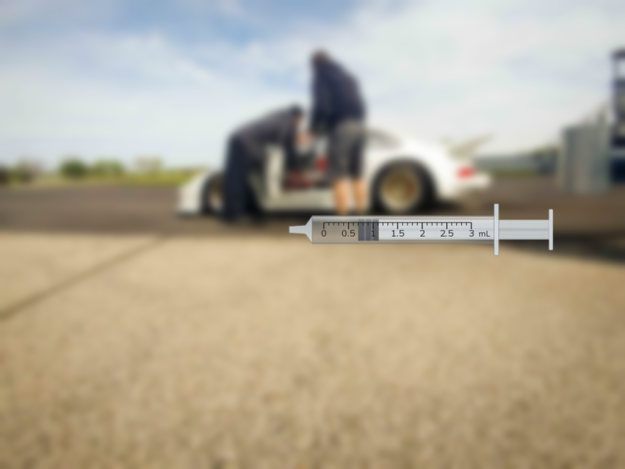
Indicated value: 0.7 mL
